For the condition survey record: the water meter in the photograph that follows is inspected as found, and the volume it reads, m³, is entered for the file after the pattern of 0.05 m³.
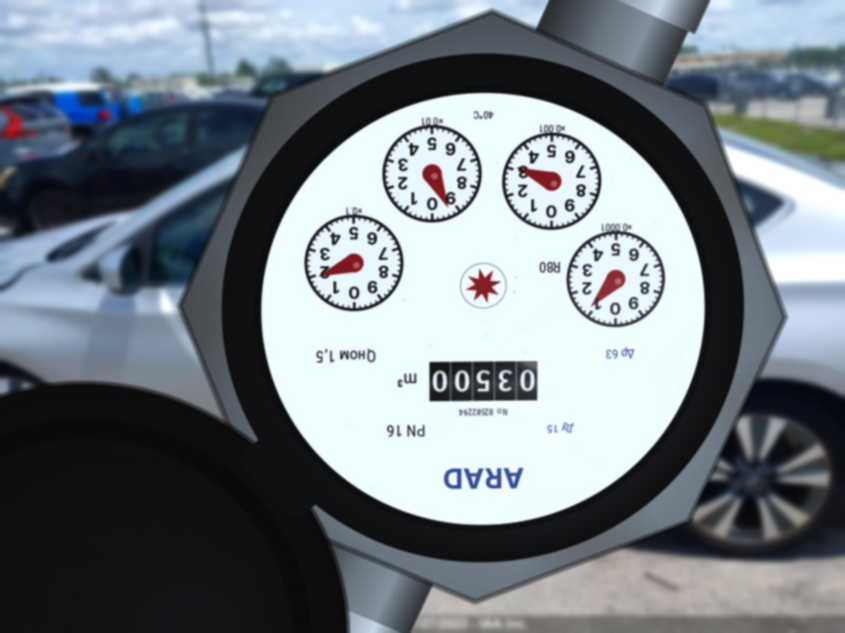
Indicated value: 3500.1931 m³
